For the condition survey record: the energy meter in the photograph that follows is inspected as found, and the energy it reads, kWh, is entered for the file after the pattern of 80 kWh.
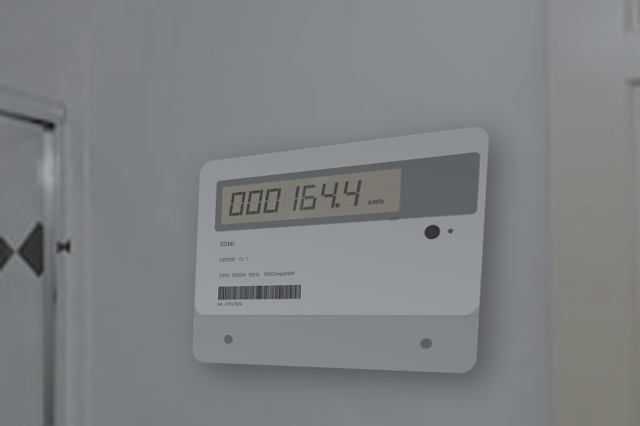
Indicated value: 164.4 kWh
